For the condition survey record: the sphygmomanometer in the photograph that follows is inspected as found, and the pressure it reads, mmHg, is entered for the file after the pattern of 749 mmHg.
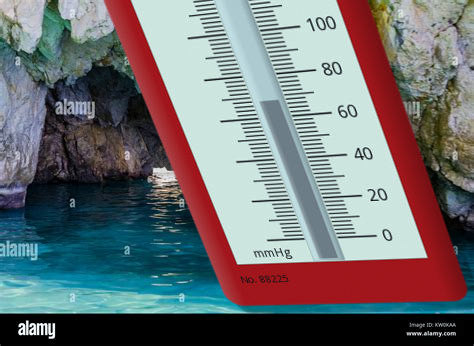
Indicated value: 68 mmHg
